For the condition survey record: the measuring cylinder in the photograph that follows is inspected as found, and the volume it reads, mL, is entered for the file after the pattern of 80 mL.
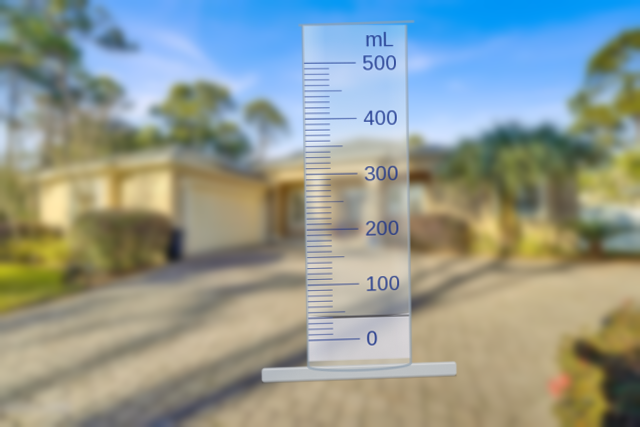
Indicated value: 40 mL
